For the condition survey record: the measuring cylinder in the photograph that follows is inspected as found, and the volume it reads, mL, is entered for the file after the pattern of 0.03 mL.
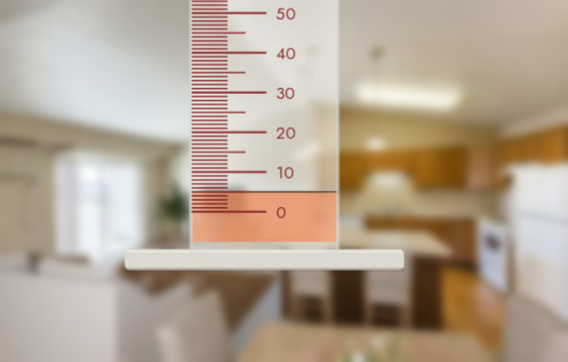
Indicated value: 5 mL
